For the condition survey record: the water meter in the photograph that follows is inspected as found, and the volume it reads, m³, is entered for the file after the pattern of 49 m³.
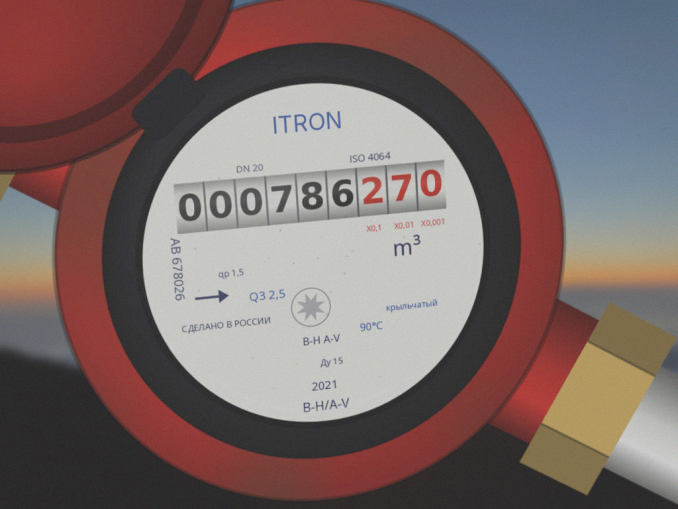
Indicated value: 786.270 m³
